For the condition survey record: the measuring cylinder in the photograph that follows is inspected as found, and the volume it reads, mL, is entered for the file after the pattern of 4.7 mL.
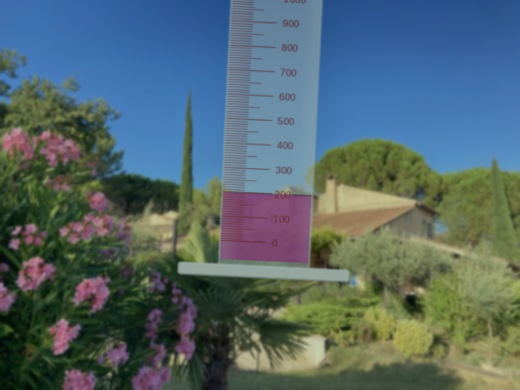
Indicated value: 200 mL
